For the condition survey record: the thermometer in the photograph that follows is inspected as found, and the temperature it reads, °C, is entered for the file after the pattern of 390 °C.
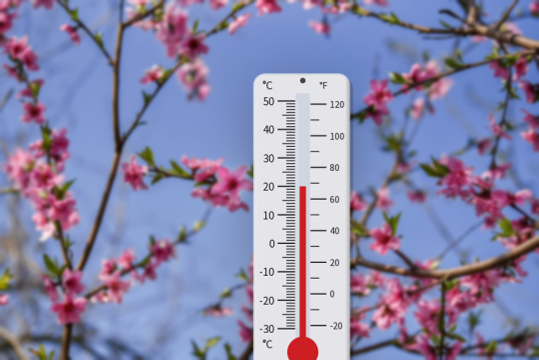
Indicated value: 20 °C
